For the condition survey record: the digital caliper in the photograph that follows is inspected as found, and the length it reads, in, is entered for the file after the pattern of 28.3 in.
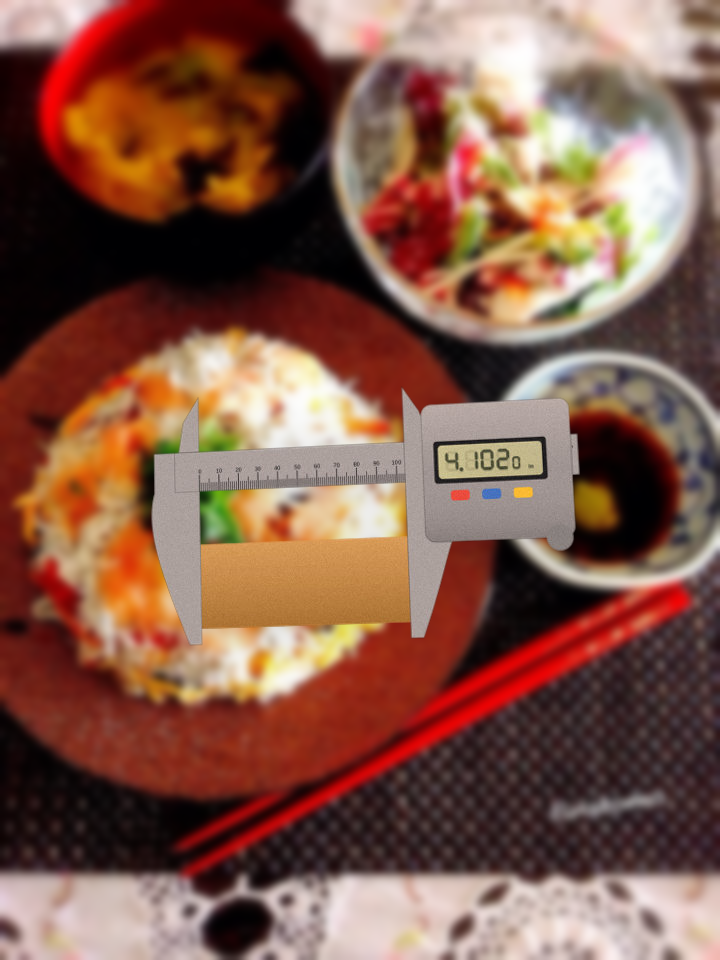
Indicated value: 4.1020 in
